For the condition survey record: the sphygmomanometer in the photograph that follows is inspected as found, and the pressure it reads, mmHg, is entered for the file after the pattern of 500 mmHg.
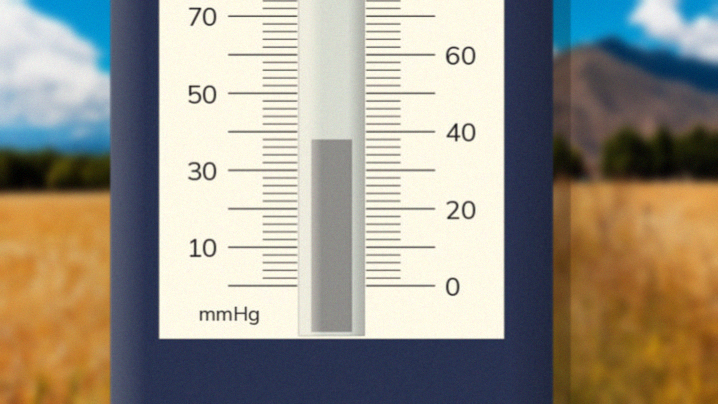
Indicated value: 38 mmHg
